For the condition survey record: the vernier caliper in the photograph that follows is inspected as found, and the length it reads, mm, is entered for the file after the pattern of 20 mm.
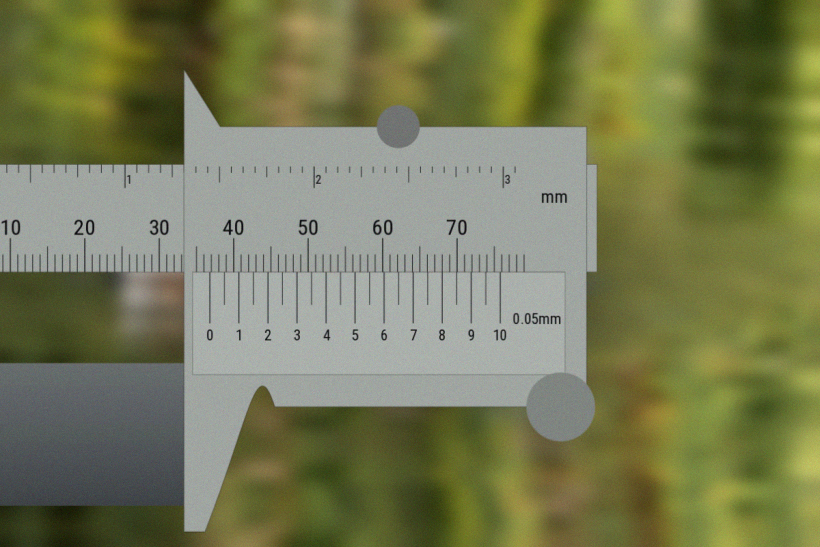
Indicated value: 36.8 mm
